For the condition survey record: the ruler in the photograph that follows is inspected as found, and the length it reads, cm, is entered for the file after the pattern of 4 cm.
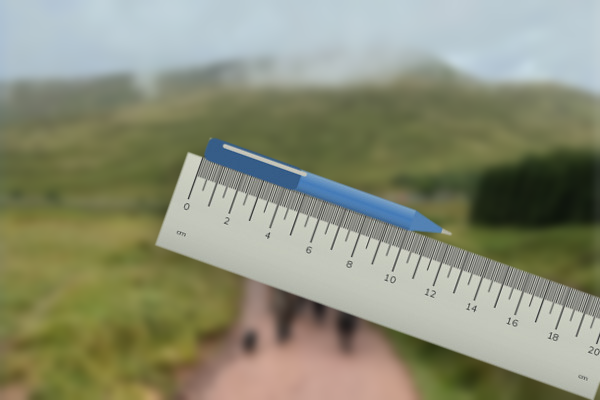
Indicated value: 12 cm
